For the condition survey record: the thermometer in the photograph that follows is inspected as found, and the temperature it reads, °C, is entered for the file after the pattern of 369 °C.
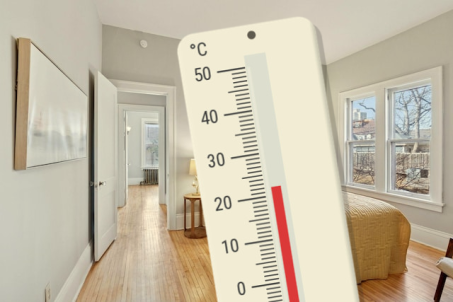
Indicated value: 22 °C
